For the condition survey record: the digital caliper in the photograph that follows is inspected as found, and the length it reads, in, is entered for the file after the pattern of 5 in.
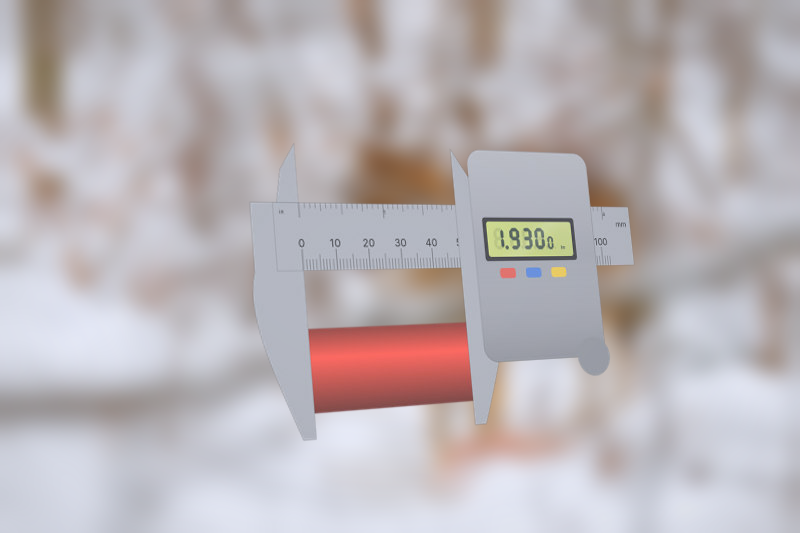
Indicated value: 1.9300 in
